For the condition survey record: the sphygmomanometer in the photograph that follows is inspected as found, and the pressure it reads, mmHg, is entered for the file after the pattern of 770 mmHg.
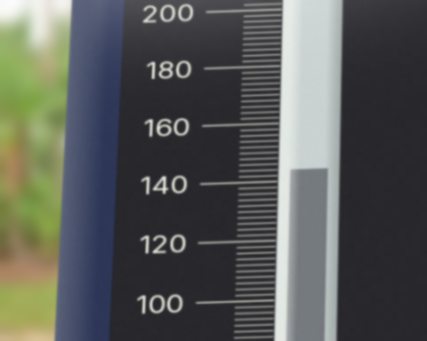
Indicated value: 144 mmHg
